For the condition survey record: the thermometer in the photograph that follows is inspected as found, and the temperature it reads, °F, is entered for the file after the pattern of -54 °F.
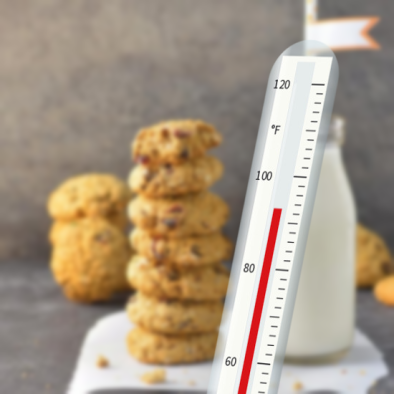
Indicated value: 93 °F
